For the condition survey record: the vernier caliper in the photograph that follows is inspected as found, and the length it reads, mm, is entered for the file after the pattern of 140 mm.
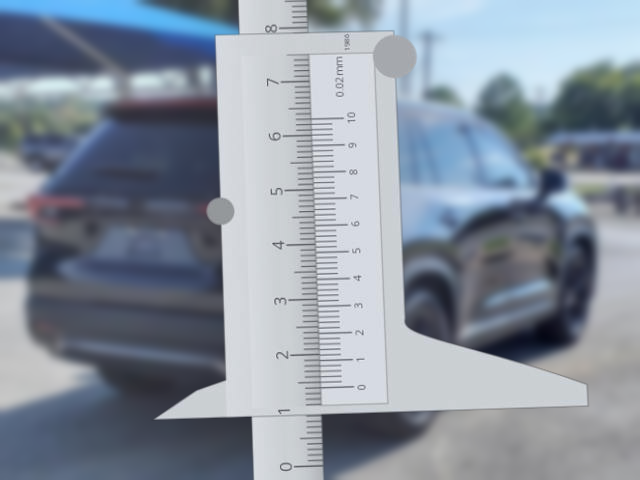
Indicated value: 14.0 mm
